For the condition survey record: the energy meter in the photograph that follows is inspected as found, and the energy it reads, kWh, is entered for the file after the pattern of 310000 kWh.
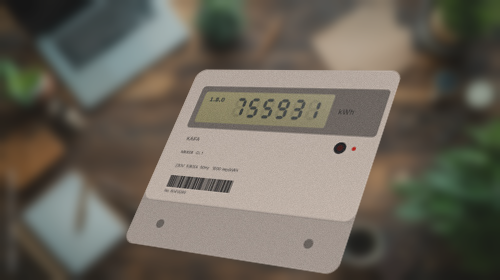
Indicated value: 755931 kWh
